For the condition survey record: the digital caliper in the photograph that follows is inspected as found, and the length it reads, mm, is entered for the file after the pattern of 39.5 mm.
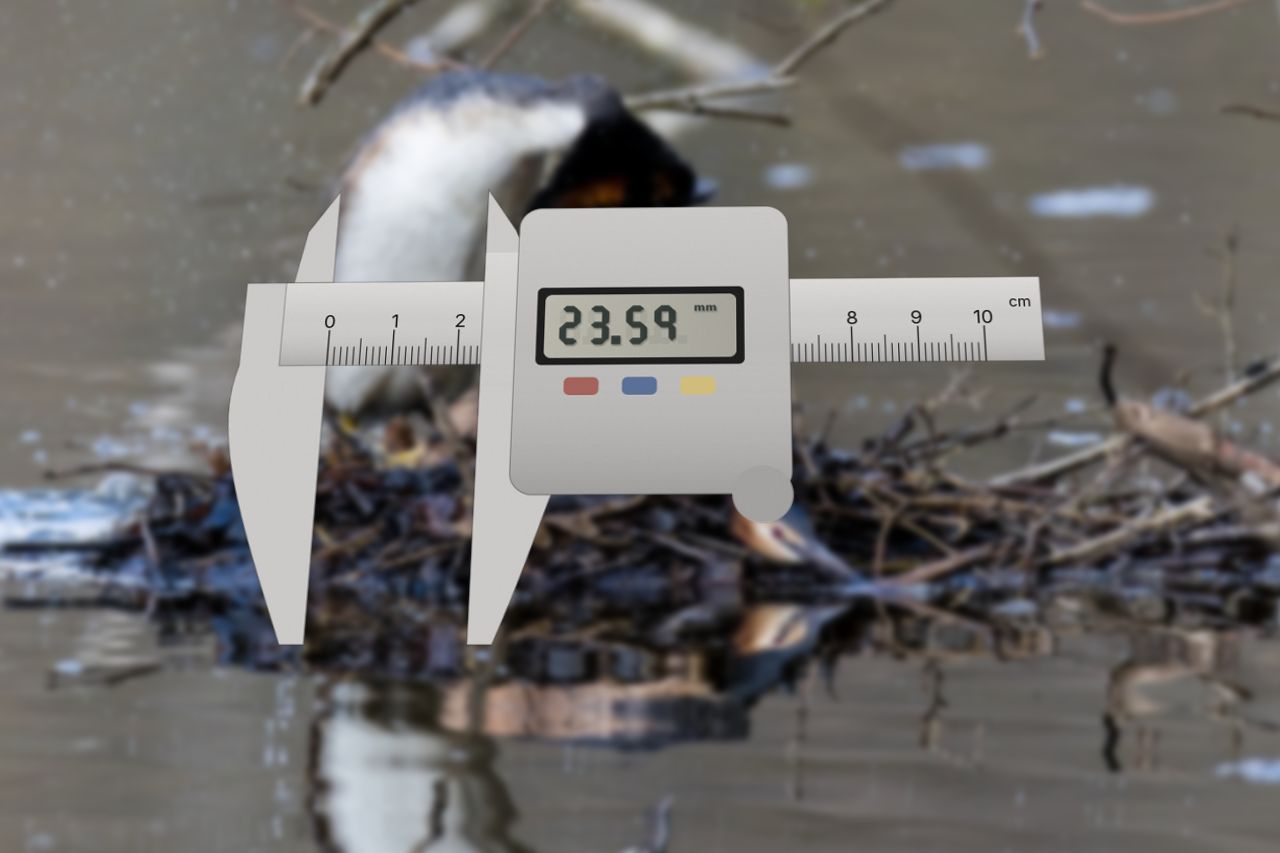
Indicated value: 23.59 mm
